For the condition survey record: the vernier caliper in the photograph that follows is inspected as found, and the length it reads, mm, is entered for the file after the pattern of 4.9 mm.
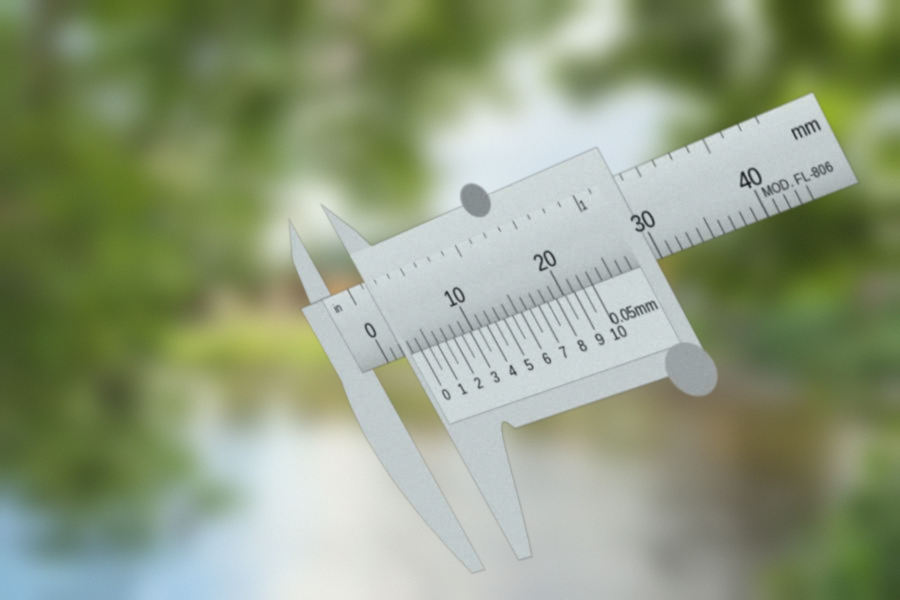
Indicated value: 4.0 mm
